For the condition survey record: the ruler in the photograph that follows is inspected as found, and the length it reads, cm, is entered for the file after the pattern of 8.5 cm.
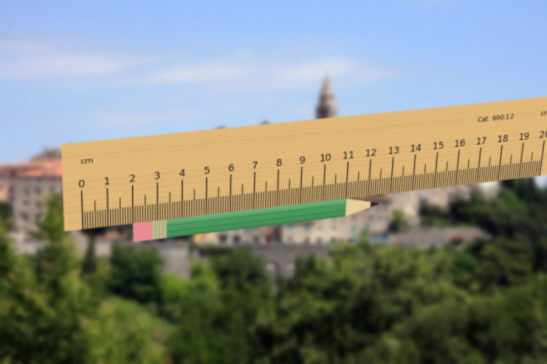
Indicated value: 10.5 cm
